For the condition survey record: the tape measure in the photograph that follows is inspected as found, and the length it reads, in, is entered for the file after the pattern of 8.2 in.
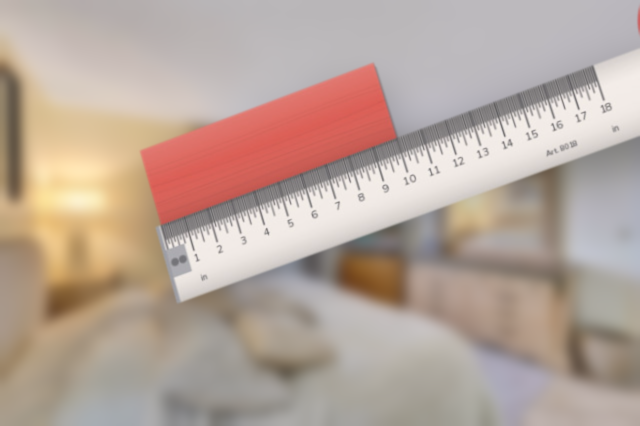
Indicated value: 10 in
